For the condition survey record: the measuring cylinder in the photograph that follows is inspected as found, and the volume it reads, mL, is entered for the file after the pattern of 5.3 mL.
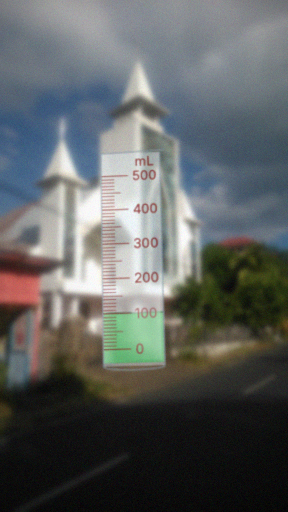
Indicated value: 100 mL
